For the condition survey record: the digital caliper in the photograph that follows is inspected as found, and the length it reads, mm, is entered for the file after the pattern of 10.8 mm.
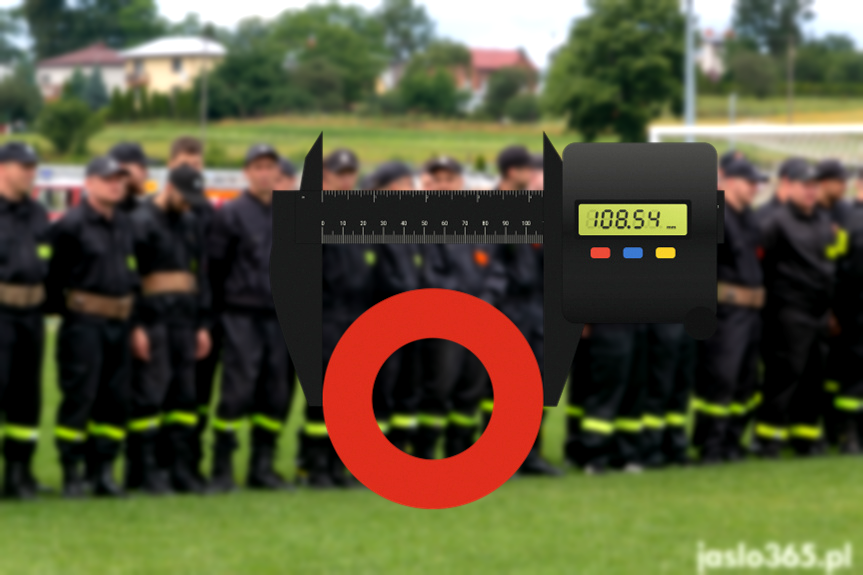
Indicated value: 108.54 mm
